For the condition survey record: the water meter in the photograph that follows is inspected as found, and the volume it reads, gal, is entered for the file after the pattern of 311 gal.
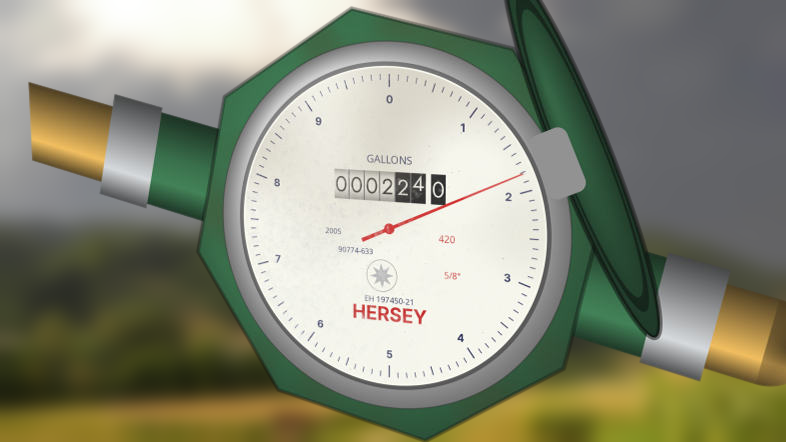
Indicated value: 2241.8 gal
